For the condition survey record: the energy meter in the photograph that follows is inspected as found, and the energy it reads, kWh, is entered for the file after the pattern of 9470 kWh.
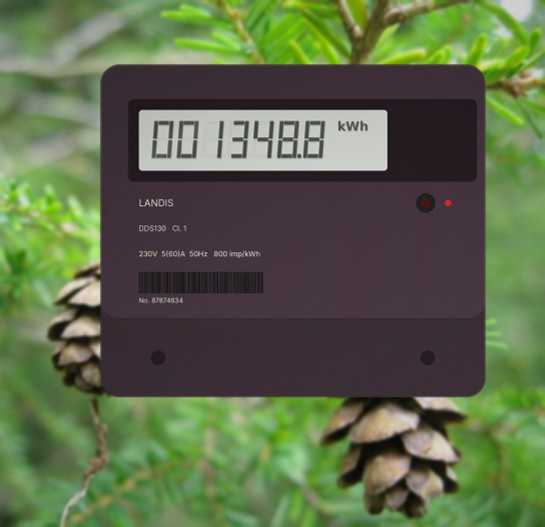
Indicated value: 1348.8 kWh
